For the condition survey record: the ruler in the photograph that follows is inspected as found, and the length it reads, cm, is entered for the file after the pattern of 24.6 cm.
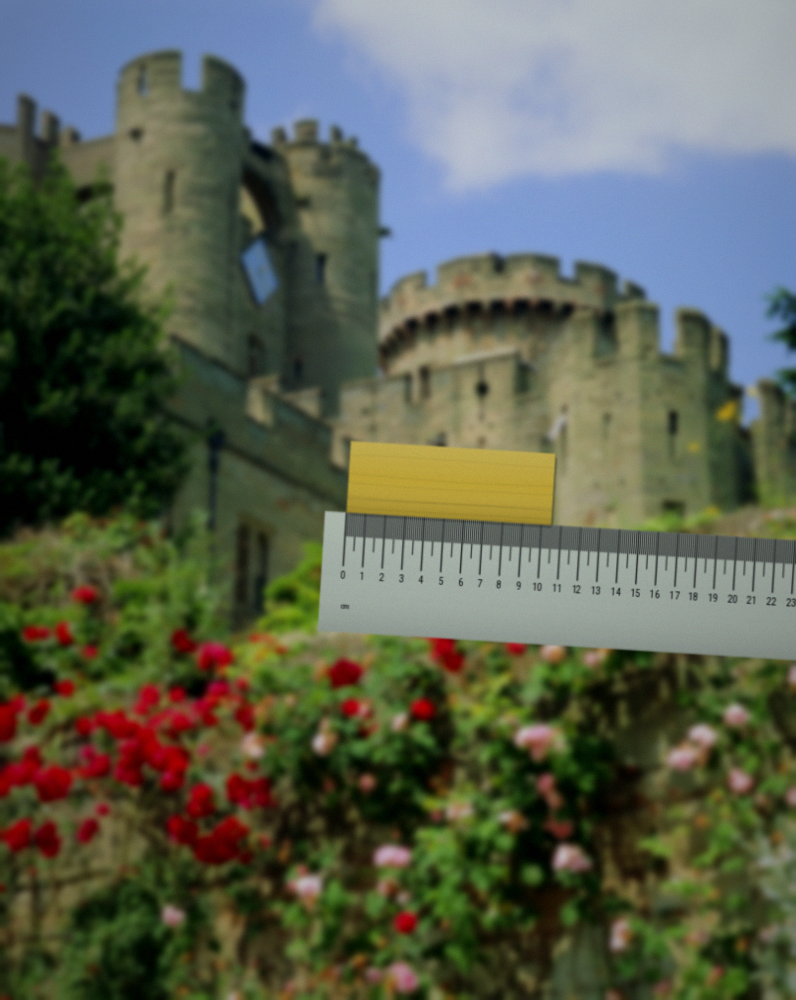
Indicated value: 10.5 cm
